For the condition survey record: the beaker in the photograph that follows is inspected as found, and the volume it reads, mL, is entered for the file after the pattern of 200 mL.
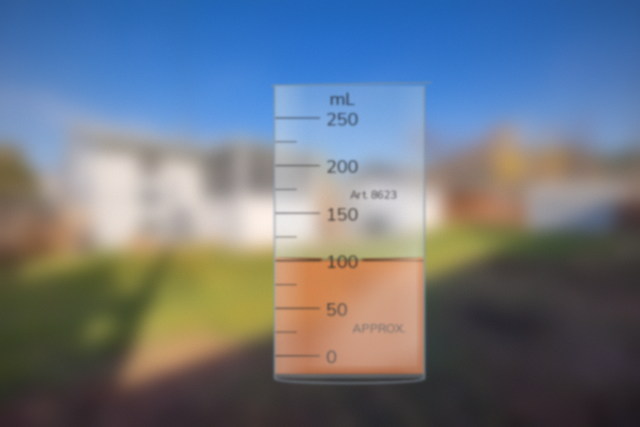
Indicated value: 100 mL
